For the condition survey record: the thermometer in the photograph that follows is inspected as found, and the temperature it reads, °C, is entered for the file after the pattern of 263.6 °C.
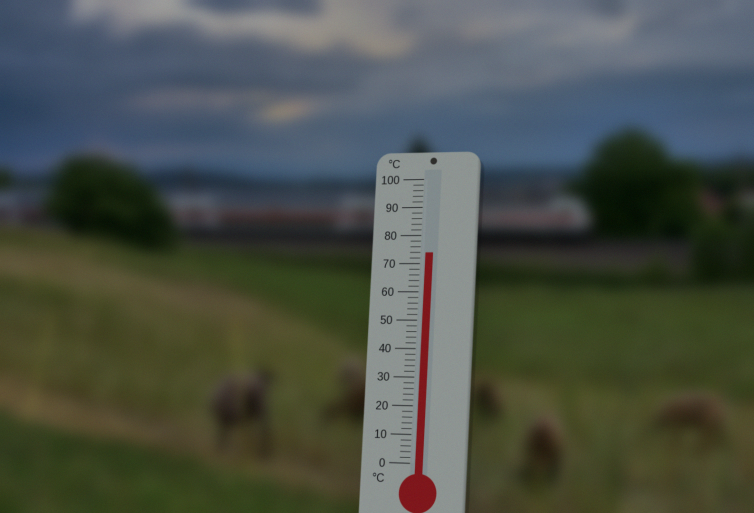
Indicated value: 74 °C
